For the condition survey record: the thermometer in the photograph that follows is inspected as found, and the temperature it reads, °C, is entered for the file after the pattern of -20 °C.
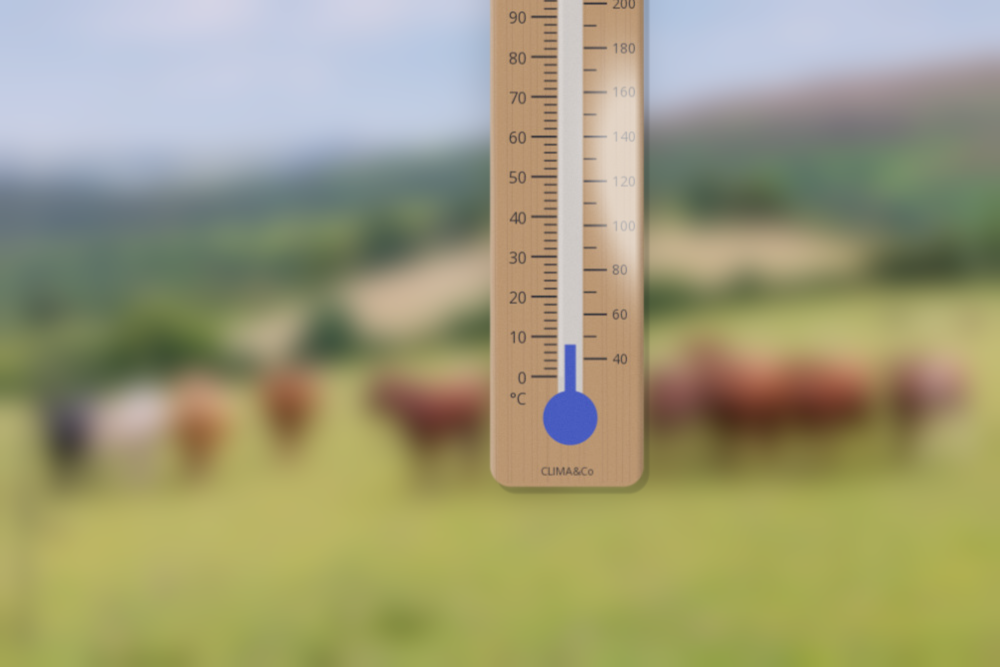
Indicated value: 8 °C
